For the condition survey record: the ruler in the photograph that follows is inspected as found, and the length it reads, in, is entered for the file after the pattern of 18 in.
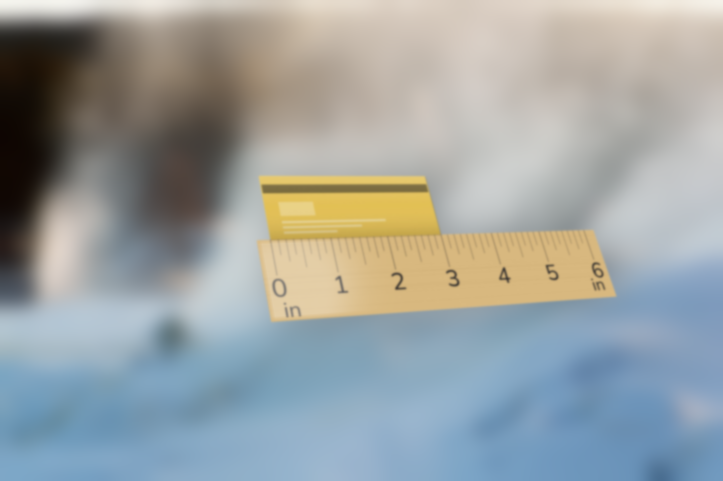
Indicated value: 3 in
